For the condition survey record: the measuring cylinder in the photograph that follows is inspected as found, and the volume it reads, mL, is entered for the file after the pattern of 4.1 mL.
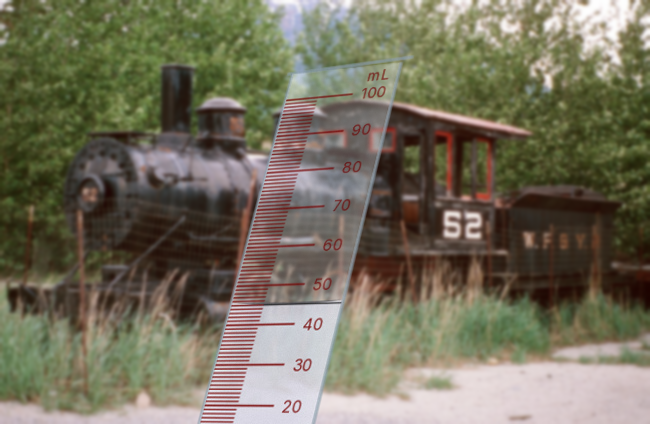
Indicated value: 45 mL
